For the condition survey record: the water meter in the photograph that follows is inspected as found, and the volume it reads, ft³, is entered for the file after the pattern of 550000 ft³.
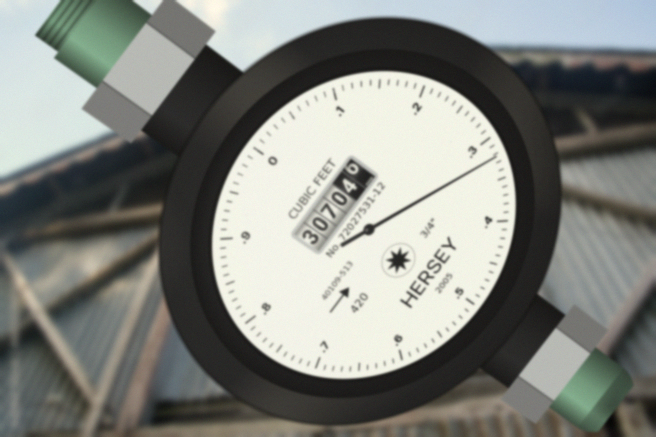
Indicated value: 307046.32 ft³
